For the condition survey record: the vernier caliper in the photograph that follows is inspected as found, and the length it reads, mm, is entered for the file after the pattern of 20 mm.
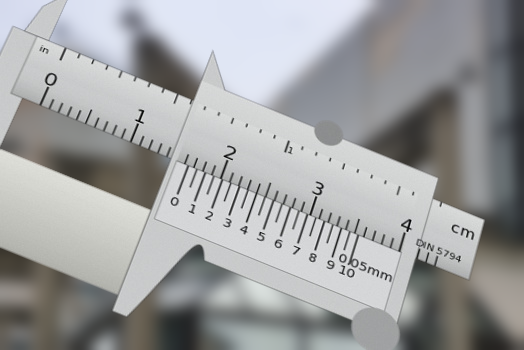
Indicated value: 16.4 mm
